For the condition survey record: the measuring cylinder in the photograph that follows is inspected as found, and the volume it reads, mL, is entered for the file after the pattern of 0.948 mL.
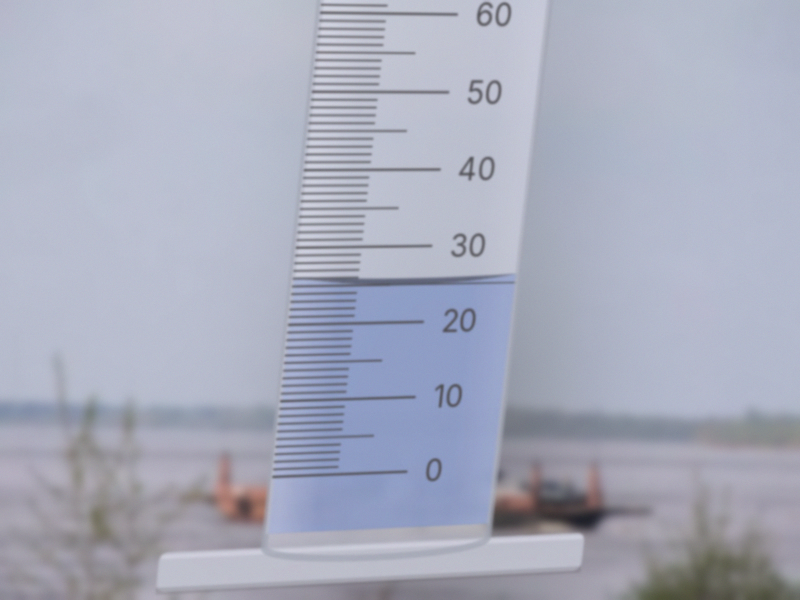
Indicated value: 25 mL
